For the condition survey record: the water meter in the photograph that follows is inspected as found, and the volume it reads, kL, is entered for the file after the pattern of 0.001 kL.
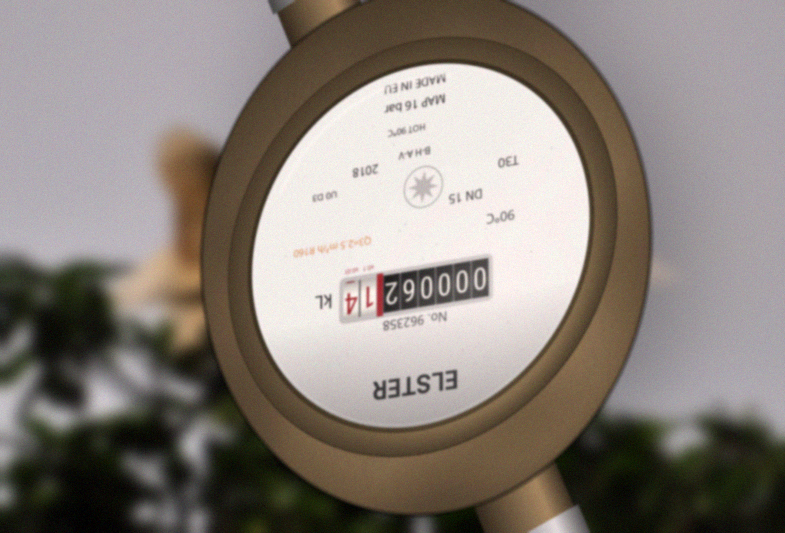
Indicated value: 62.14 kL
